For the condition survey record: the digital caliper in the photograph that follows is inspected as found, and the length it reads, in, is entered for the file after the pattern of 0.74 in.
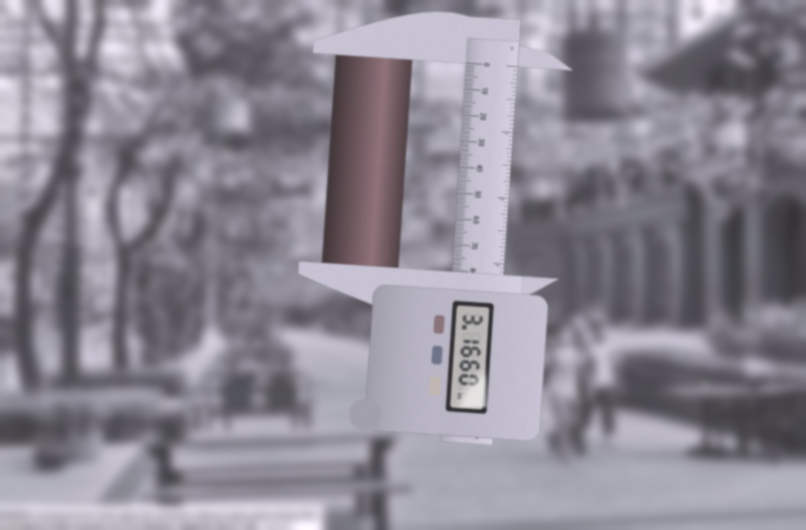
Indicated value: 3.1660 in
